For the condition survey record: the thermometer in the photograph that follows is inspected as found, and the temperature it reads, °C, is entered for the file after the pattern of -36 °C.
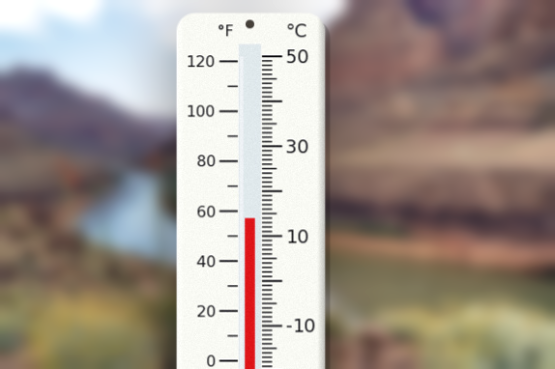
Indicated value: 14 °C
